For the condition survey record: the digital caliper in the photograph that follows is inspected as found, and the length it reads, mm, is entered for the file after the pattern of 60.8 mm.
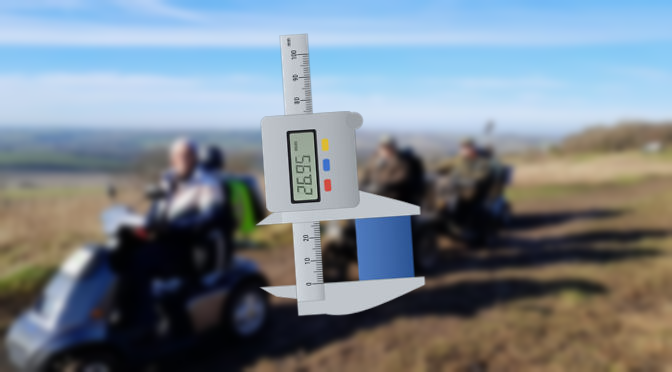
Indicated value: 26.95 mm
